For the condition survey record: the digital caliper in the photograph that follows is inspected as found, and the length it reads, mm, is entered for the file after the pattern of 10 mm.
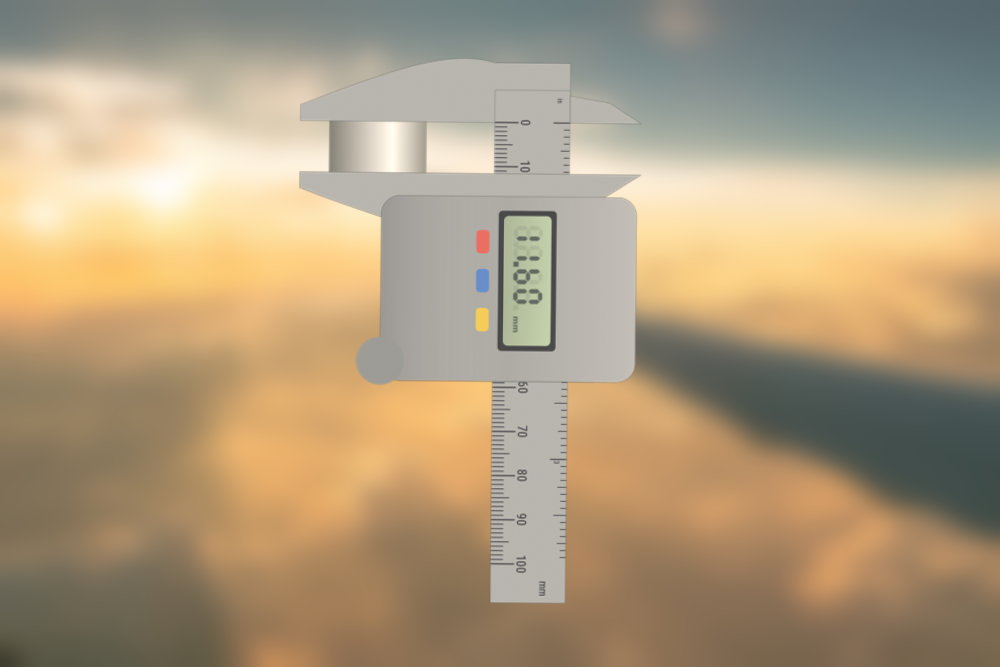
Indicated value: 11.60 mm
